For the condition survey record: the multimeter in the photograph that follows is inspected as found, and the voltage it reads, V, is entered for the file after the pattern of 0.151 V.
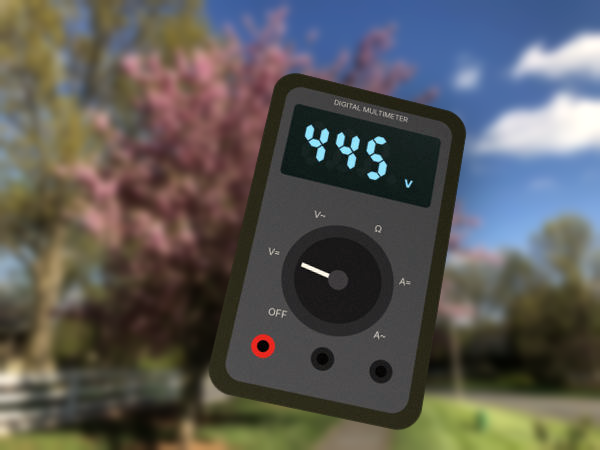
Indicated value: 445 V
